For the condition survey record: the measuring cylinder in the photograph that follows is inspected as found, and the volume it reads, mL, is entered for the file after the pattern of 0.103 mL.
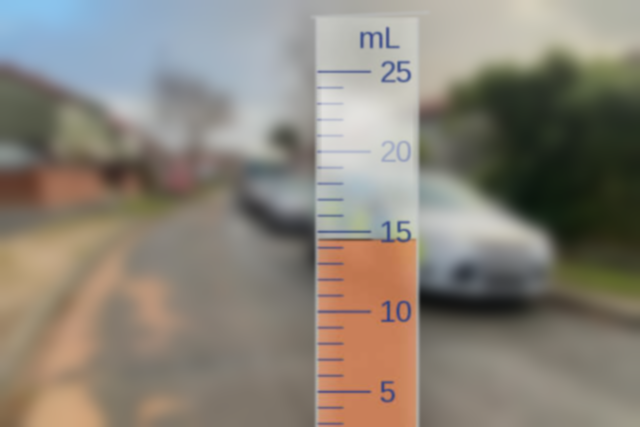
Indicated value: 14.5 mL
